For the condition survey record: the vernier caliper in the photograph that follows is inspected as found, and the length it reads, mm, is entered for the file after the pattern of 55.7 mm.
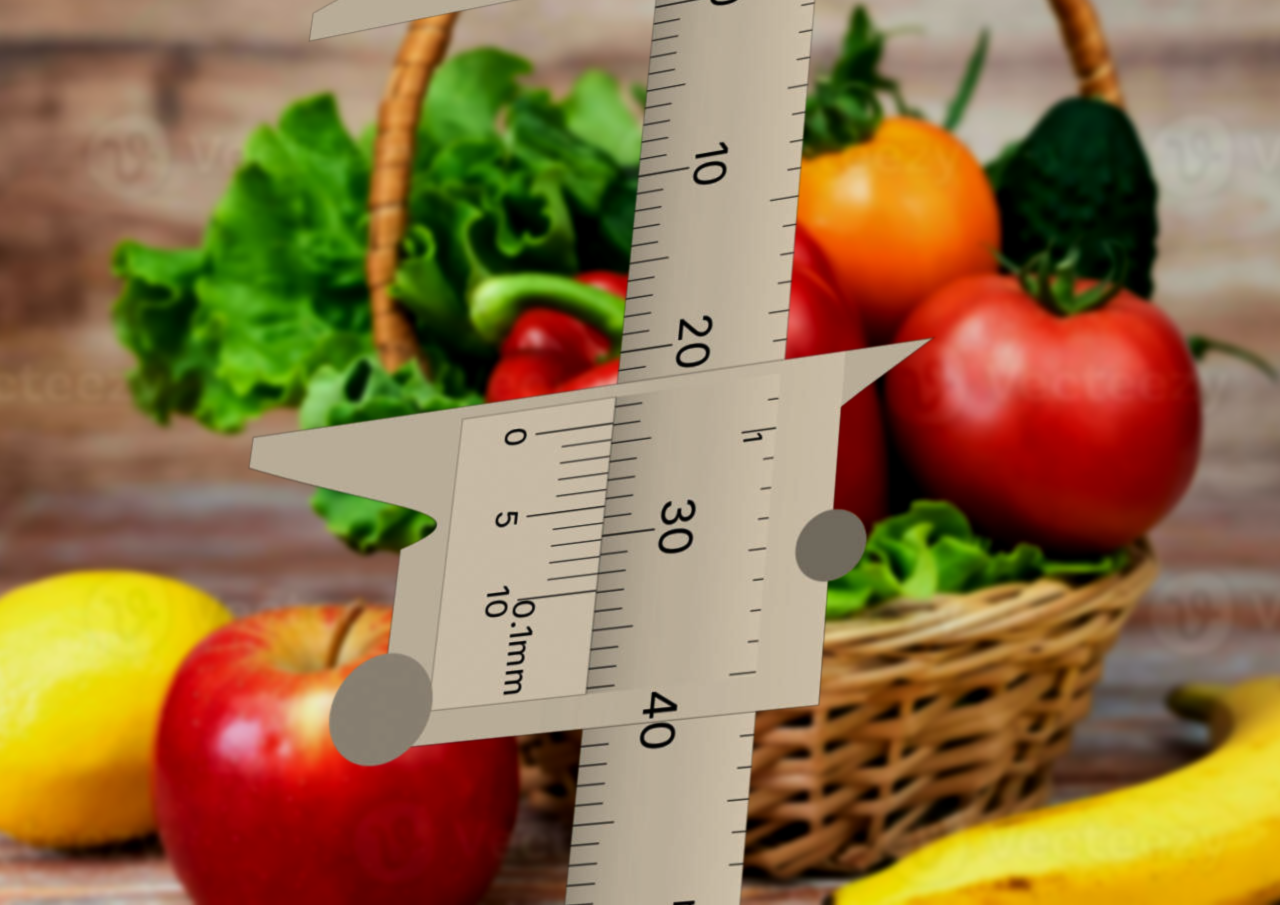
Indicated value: 23.9 mm
